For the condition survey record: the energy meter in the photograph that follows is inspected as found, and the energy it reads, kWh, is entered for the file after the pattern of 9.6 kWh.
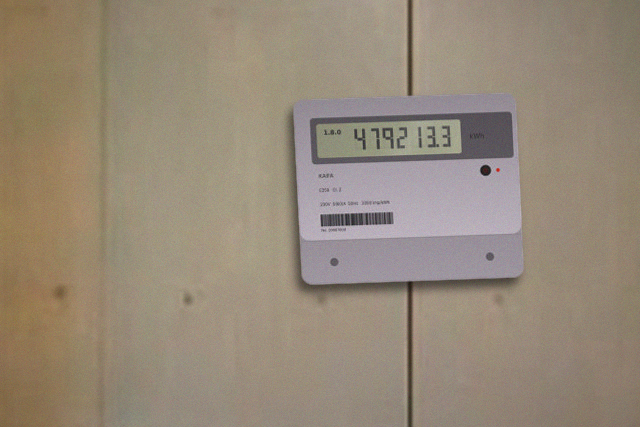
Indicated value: 479213.3 kWh
